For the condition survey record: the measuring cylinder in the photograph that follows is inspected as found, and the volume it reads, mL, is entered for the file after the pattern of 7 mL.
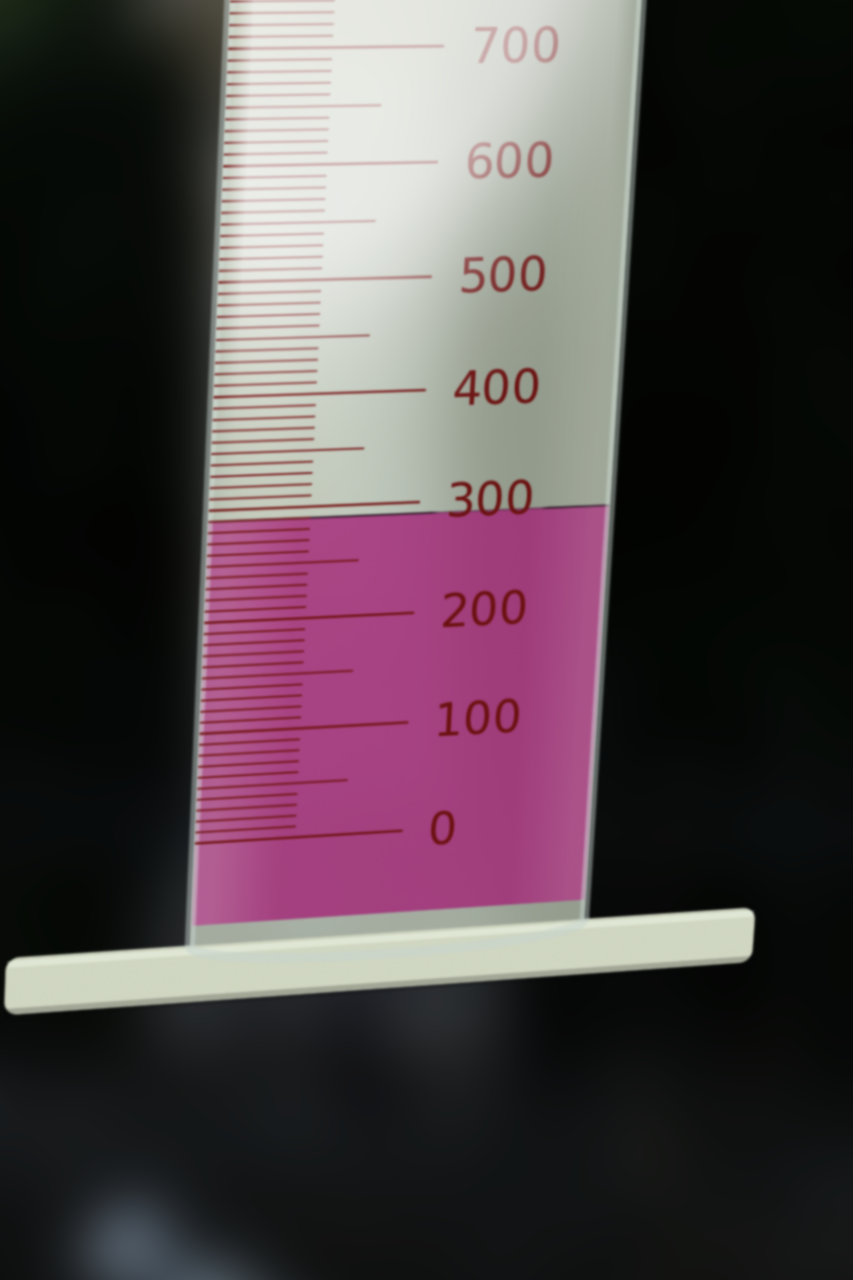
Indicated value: 290 mL
